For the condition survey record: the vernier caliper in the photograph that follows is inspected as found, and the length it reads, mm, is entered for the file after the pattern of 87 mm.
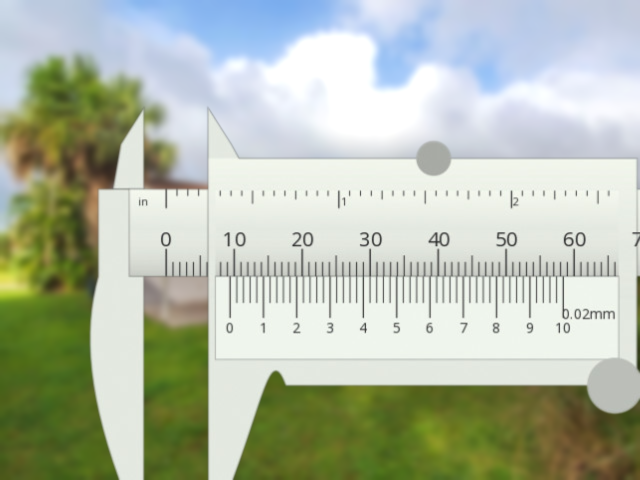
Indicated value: 9.4 mm
